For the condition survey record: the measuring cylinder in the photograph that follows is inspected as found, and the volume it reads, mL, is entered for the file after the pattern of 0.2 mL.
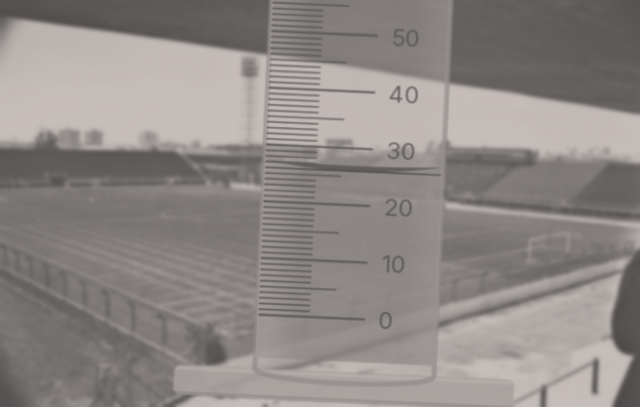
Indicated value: 26 mL
